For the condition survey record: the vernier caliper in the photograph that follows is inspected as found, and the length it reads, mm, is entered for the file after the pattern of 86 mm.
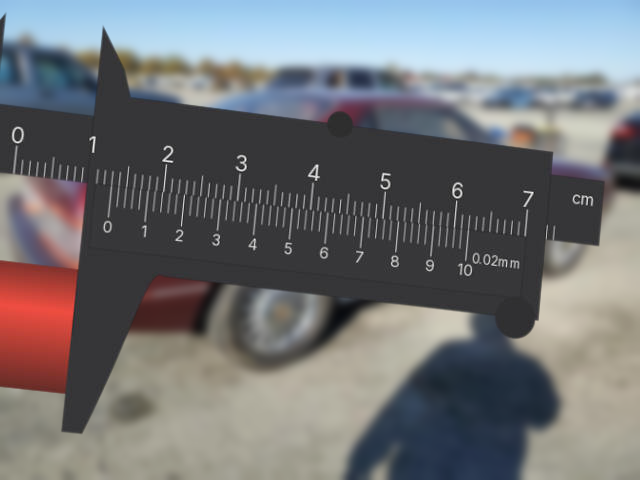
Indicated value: 13.0 mm
